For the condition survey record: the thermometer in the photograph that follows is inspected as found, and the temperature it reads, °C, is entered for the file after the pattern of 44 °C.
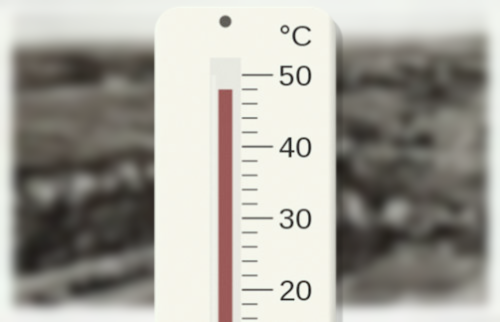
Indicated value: 48 °C
